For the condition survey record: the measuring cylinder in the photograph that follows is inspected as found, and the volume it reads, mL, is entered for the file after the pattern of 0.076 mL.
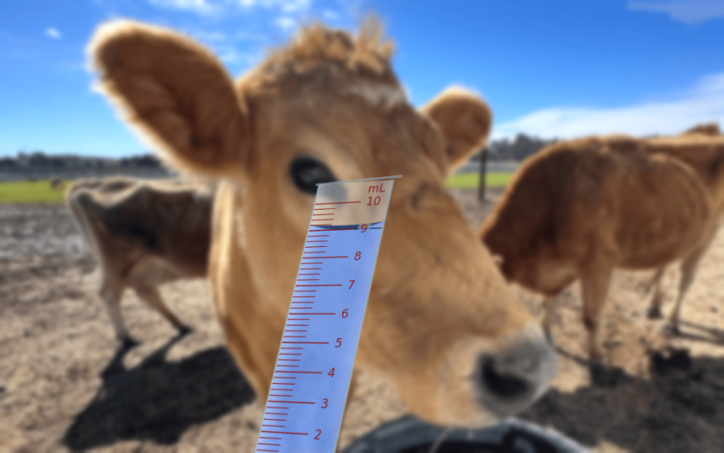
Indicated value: 9 mL
